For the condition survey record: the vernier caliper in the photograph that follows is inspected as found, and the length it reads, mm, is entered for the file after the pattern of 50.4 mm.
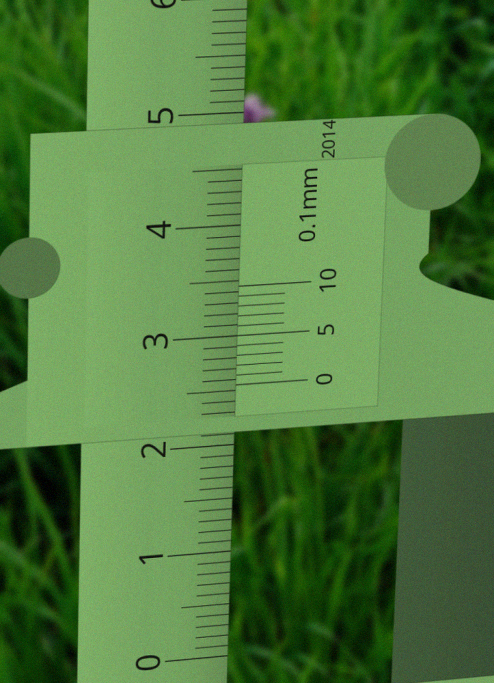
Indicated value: 25.5 mm
